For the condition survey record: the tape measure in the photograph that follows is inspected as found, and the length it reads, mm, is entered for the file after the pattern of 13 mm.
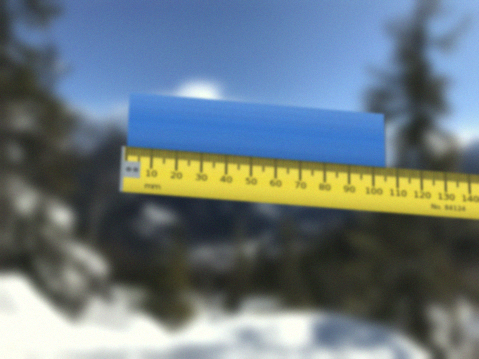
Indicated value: 105 mm
